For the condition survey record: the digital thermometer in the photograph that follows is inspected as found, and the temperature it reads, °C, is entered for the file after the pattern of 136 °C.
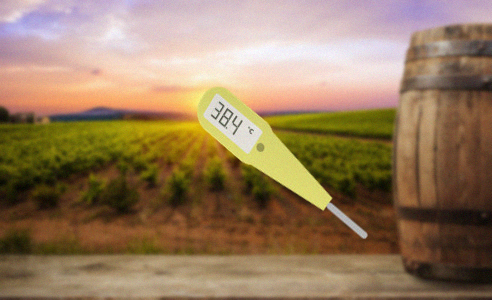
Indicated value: 38.4 °C
